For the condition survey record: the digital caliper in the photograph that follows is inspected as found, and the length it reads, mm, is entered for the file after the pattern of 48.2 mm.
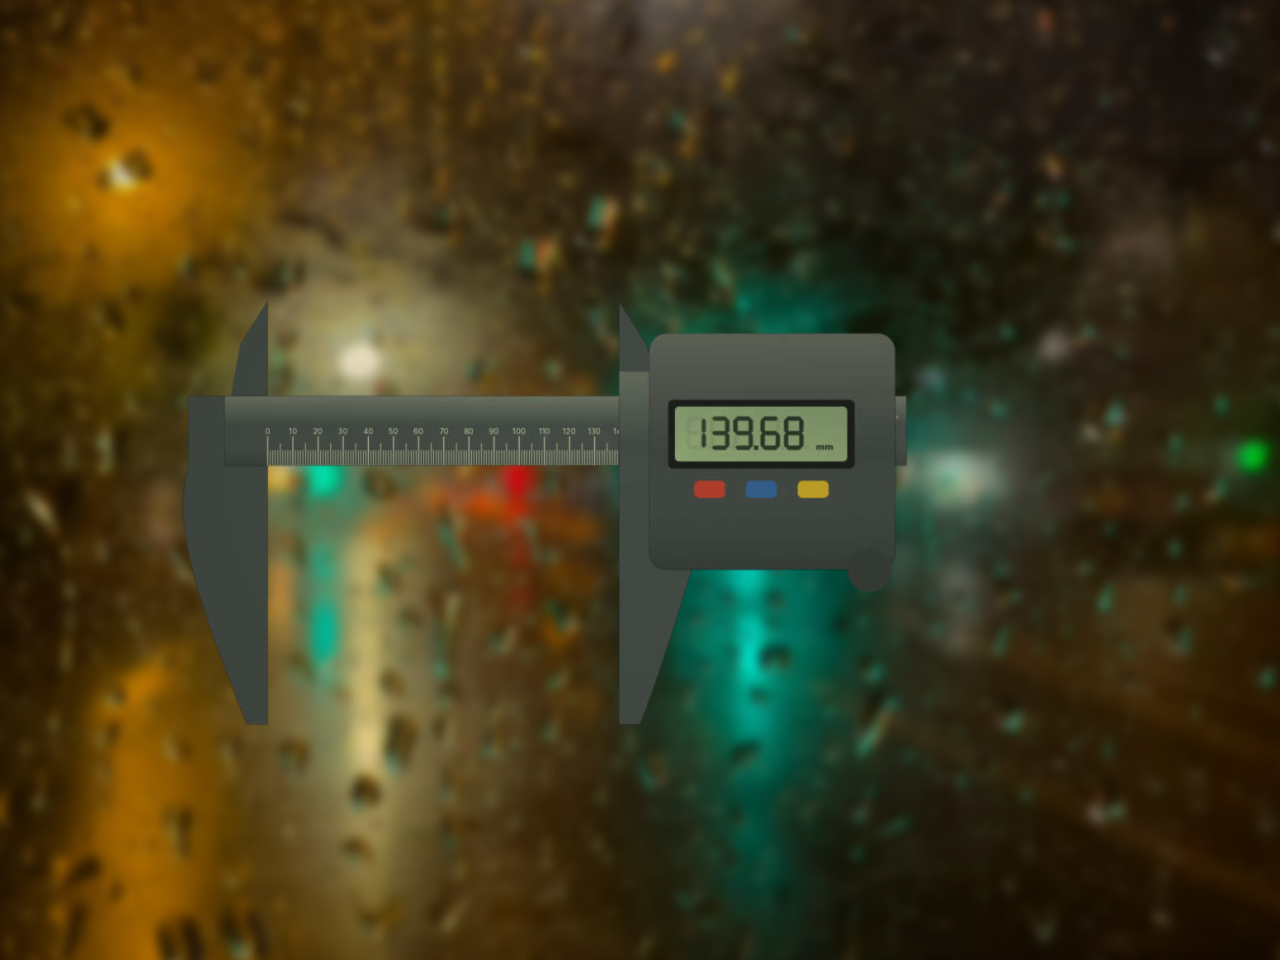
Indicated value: 139.68 mm
